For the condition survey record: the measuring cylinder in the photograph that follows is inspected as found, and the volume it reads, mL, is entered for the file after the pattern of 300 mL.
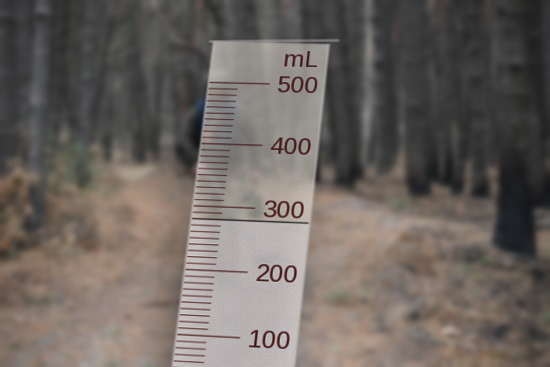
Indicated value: 280 mL
